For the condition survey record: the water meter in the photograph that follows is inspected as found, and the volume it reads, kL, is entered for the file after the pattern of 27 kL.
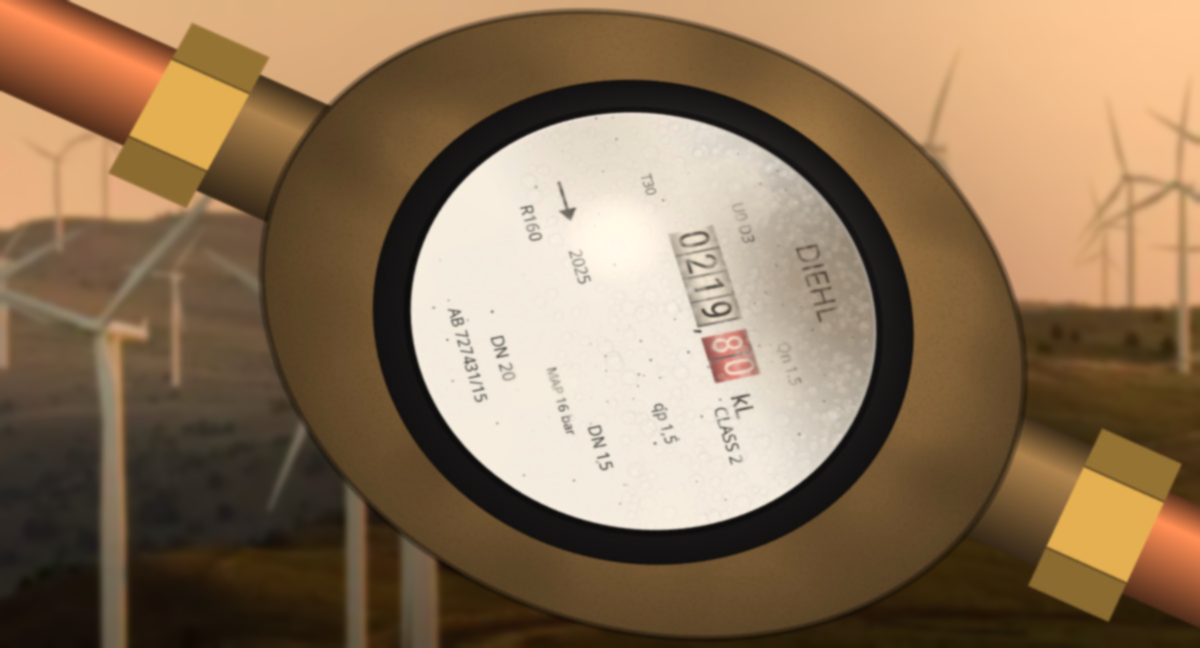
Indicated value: 219.80 kL
